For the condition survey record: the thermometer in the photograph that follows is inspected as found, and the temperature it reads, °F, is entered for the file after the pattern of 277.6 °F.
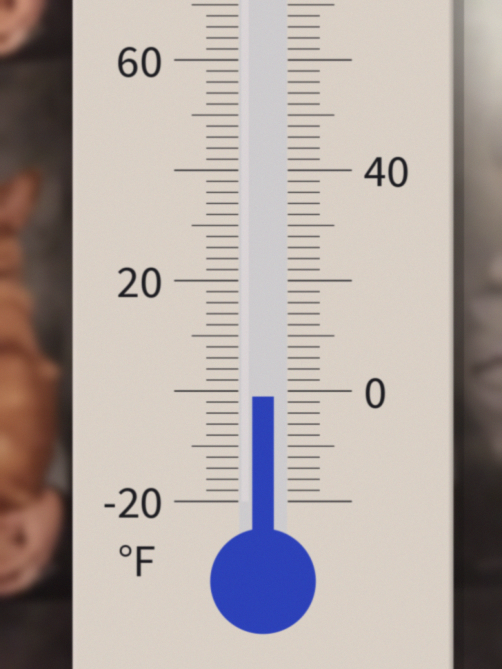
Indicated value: -1 °F
